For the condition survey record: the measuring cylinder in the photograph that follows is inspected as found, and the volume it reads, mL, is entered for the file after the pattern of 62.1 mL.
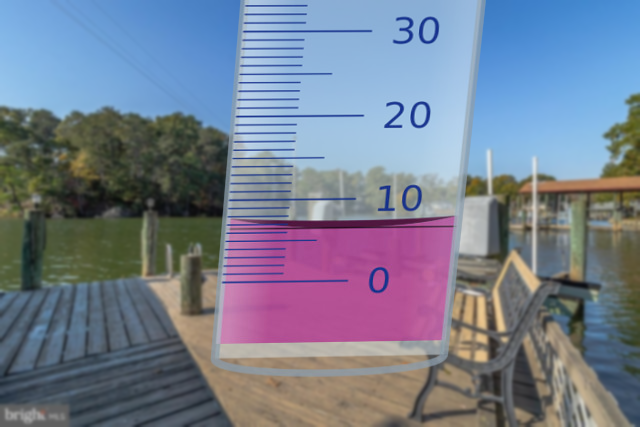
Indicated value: 6.5 mL
